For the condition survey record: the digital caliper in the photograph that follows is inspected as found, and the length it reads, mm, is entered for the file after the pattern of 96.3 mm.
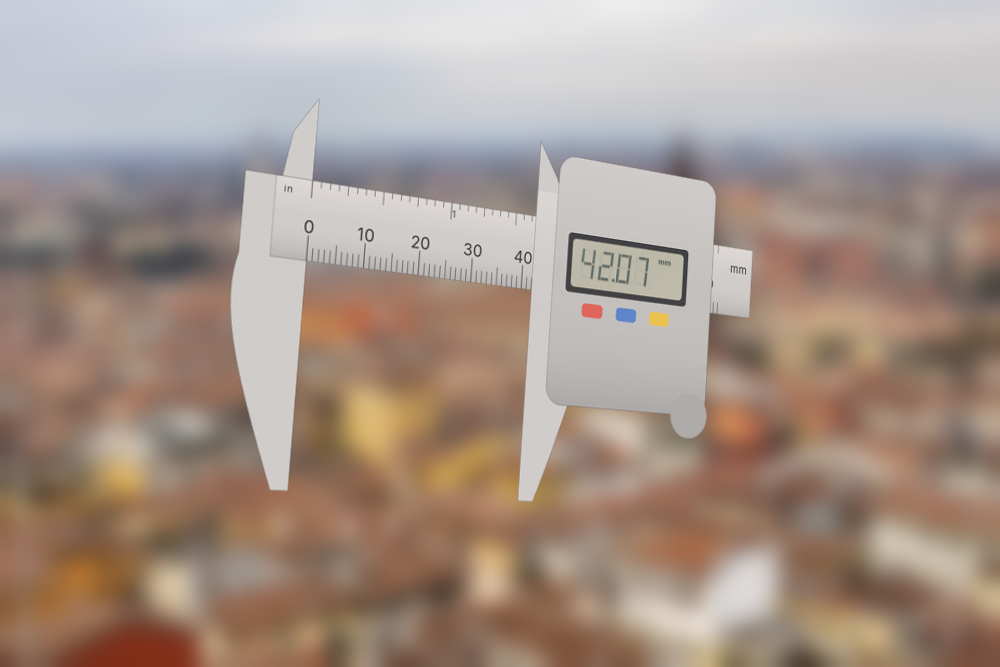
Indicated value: 42.07 mm
